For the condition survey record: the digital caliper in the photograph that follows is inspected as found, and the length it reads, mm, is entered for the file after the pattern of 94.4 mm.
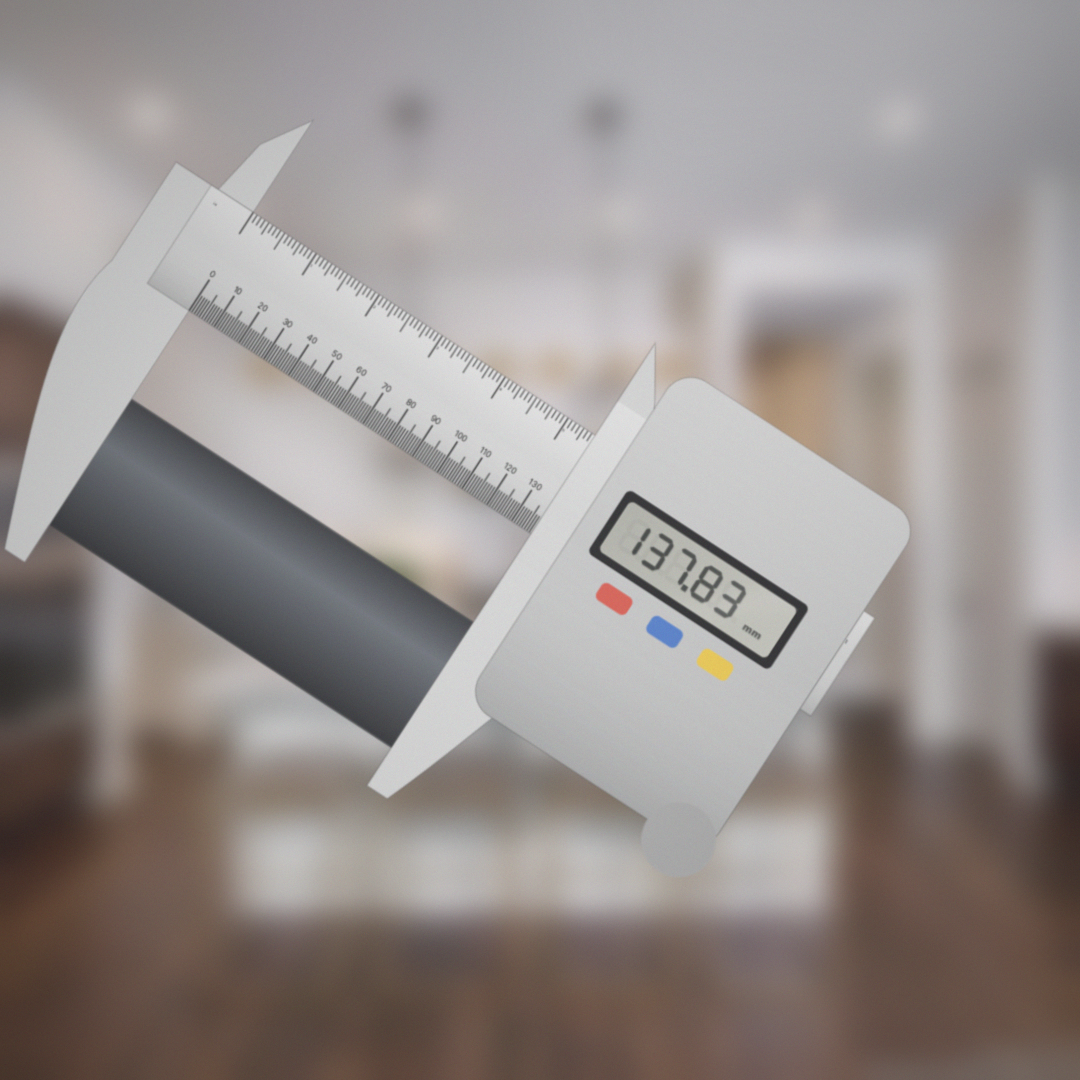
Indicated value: 137.83 mm
